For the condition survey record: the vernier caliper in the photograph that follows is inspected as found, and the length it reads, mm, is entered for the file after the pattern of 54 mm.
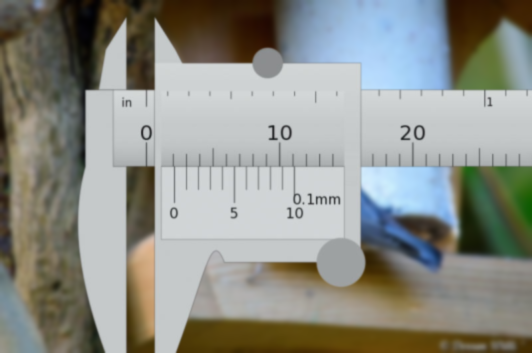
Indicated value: 2.1 mm
